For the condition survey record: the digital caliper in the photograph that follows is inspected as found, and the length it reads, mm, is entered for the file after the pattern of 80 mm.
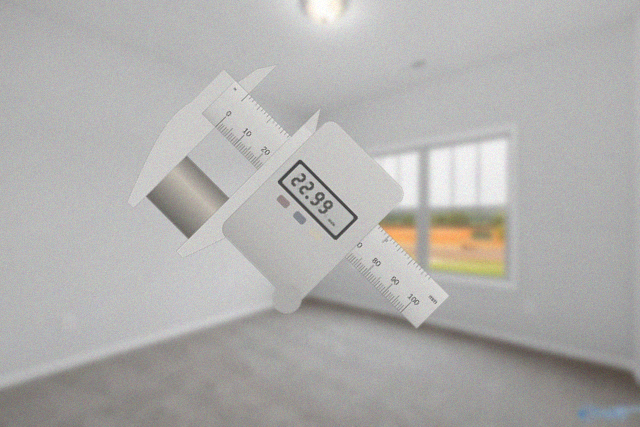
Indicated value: 22.99 mm
